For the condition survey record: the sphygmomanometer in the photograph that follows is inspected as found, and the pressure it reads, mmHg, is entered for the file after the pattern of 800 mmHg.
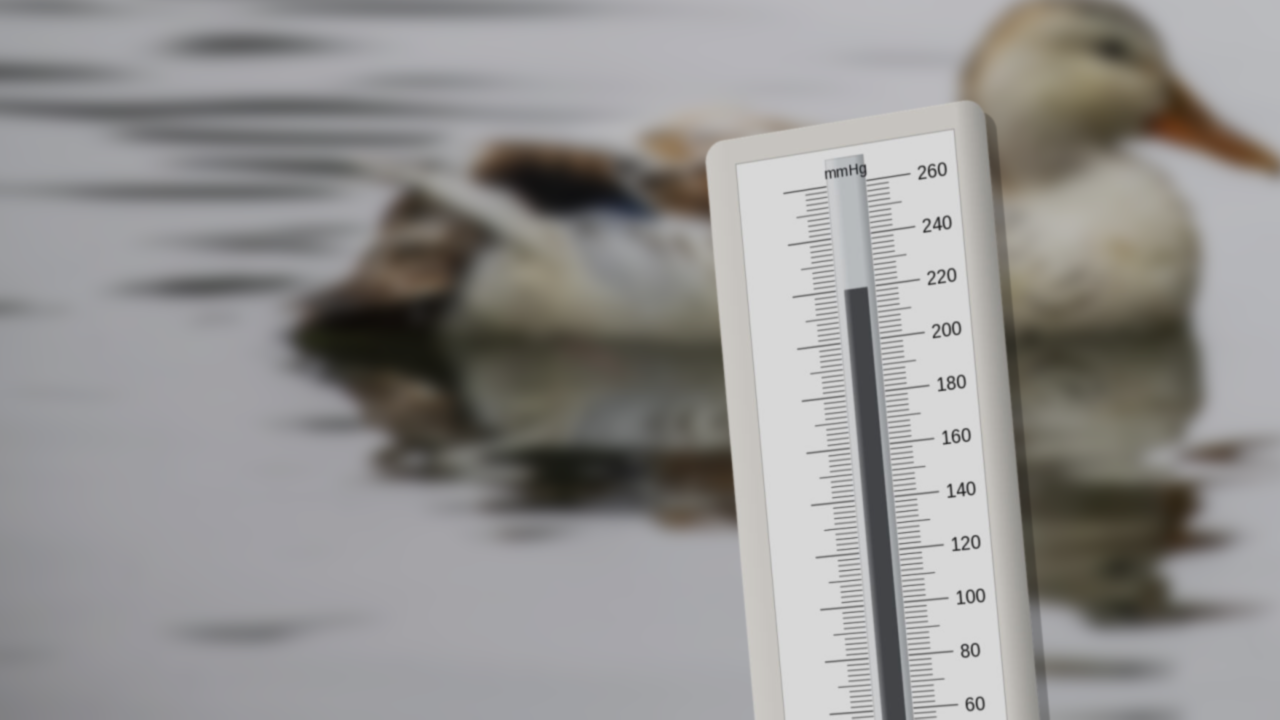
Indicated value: 220 mmHg
